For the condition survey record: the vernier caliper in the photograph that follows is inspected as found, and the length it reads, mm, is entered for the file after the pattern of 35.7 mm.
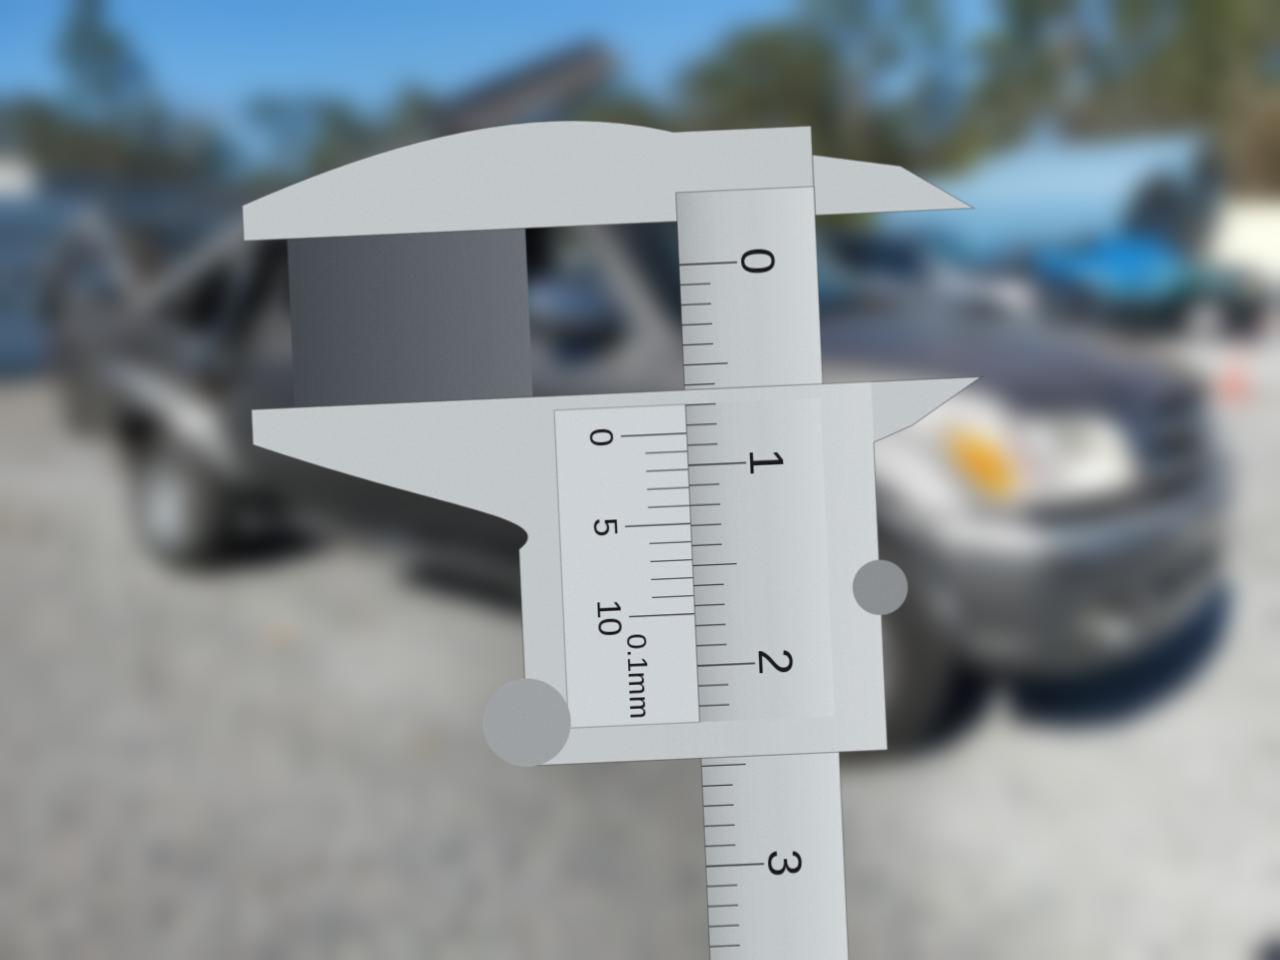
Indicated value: 8.4 mm
